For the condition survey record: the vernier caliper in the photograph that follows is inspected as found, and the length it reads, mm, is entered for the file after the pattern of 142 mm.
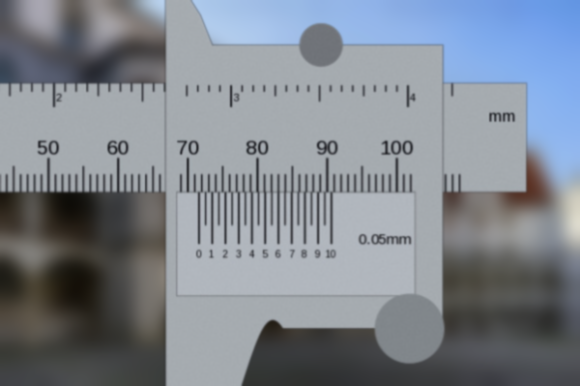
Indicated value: 71.6 mm
